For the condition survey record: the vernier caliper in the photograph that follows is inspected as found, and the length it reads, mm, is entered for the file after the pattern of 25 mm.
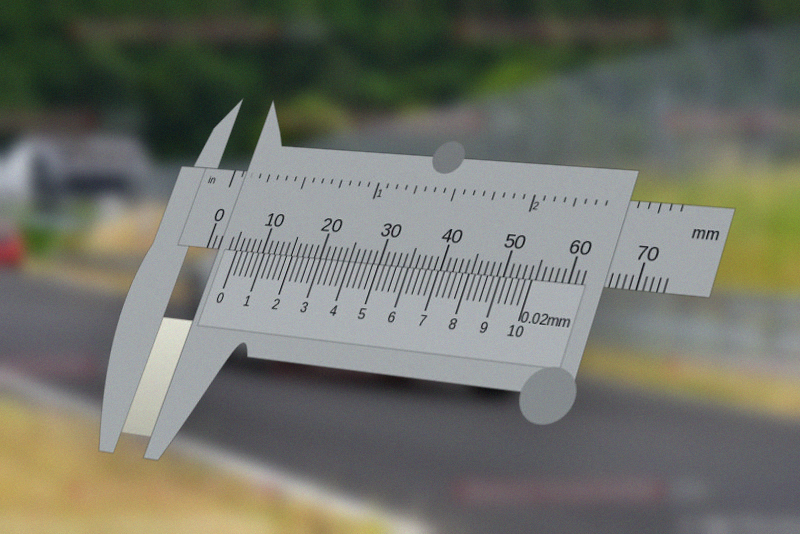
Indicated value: 5.4 mm
